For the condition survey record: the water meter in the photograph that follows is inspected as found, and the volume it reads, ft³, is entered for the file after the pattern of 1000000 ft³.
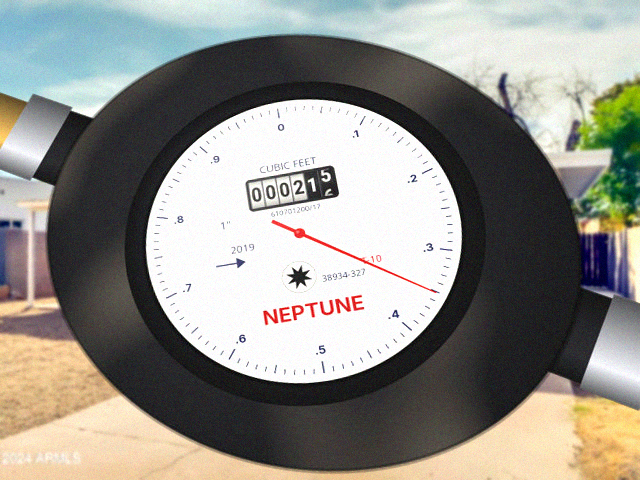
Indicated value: 215.35 ft³
